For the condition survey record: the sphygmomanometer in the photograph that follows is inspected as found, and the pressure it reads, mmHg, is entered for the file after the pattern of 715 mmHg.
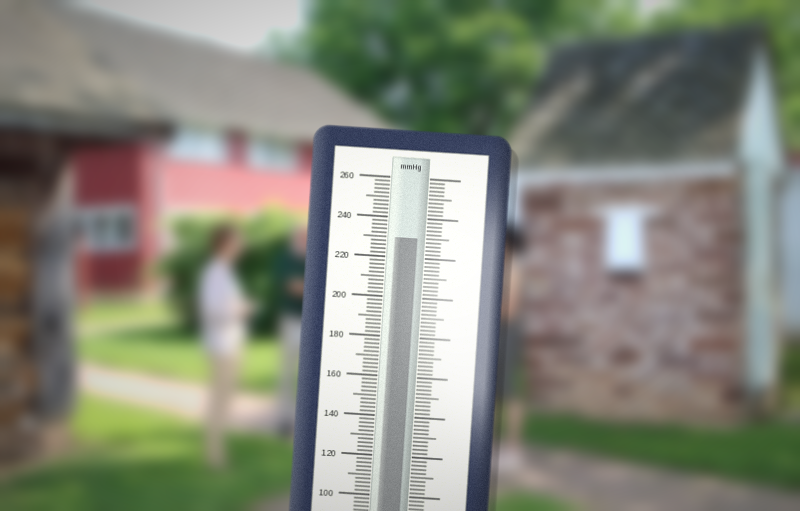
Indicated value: 230 mmHg
